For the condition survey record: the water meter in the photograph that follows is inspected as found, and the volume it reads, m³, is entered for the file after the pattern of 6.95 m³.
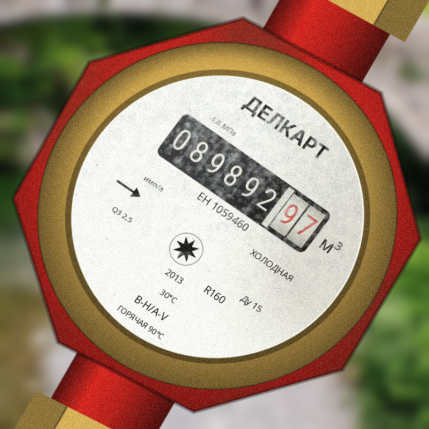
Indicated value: 89892.97 m³
